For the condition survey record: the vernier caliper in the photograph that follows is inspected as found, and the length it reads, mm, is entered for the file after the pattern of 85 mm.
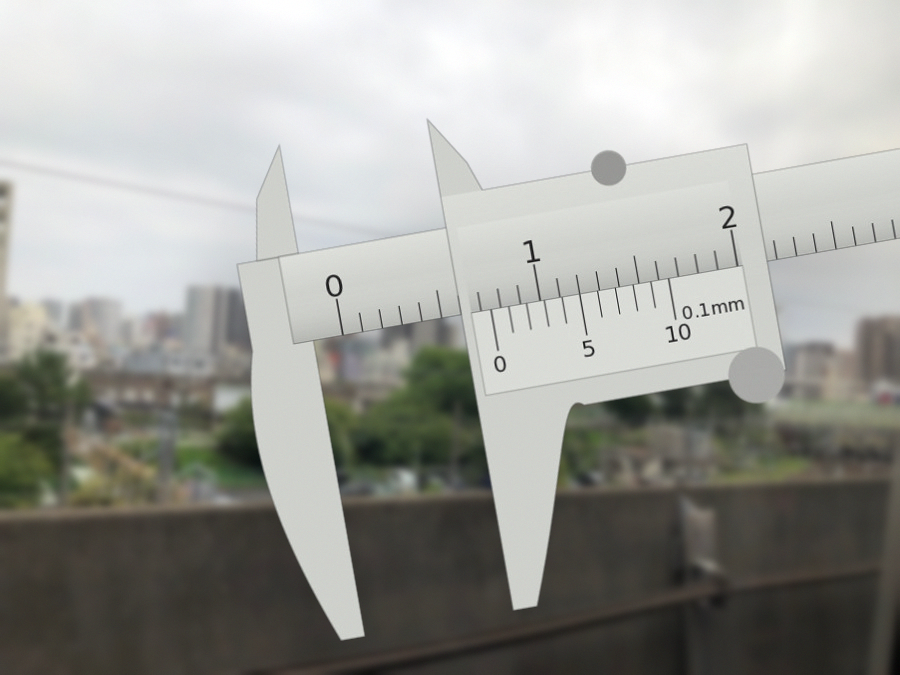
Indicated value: 7.5 mm
